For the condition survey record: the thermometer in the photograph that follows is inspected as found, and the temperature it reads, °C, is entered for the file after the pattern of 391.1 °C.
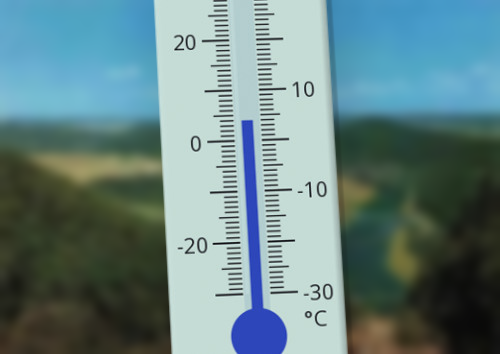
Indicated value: 4 °C
